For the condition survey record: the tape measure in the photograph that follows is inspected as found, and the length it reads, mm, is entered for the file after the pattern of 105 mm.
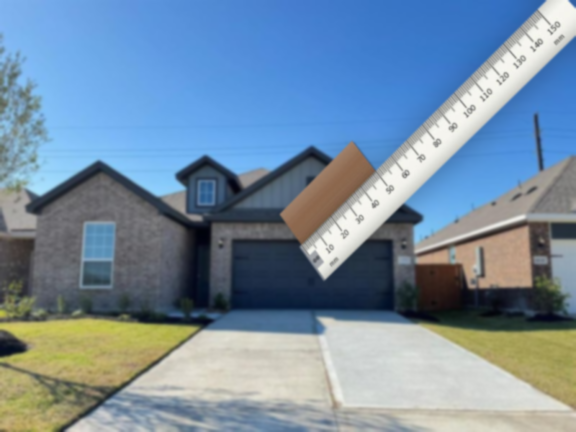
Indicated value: 50 mm
